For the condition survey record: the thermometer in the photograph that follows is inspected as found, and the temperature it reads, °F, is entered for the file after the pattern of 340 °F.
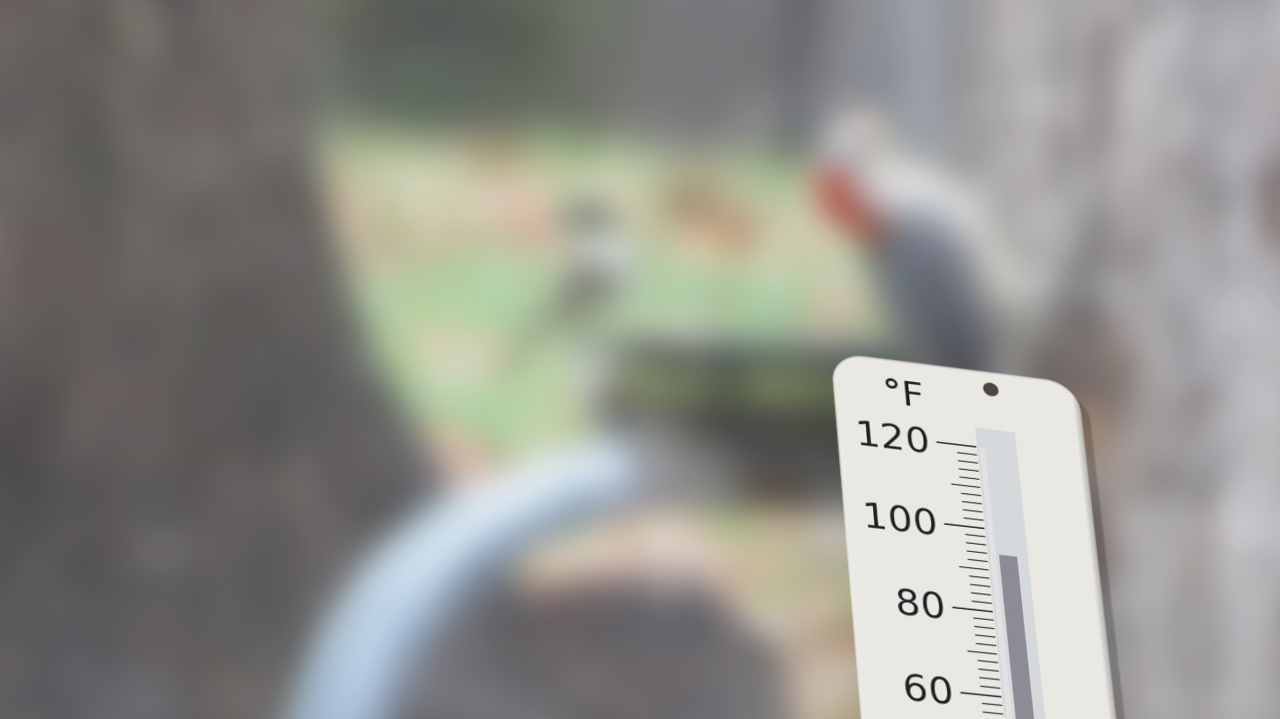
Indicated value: 94 °F
